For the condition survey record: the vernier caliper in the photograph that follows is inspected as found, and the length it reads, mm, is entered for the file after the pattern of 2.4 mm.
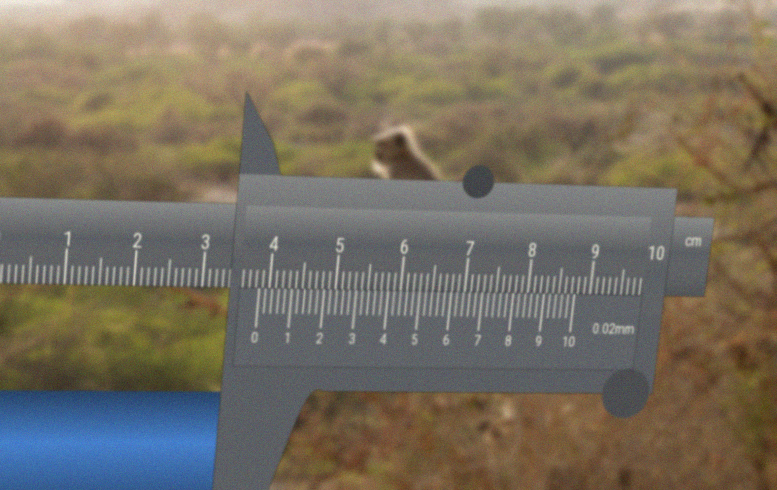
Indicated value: 38.5 mm
